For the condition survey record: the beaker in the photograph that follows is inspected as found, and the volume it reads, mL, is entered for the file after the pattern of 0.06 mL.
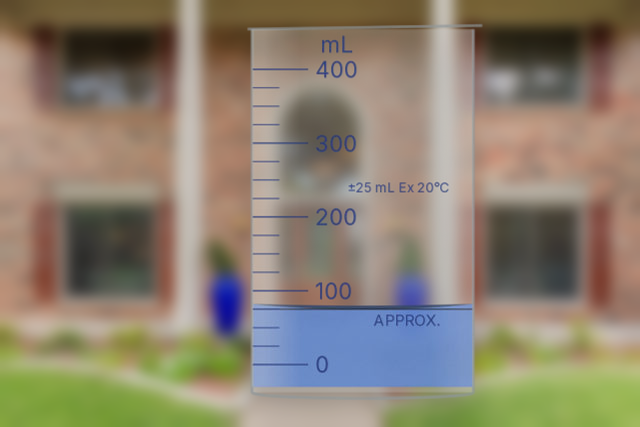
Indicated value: 75 mL
